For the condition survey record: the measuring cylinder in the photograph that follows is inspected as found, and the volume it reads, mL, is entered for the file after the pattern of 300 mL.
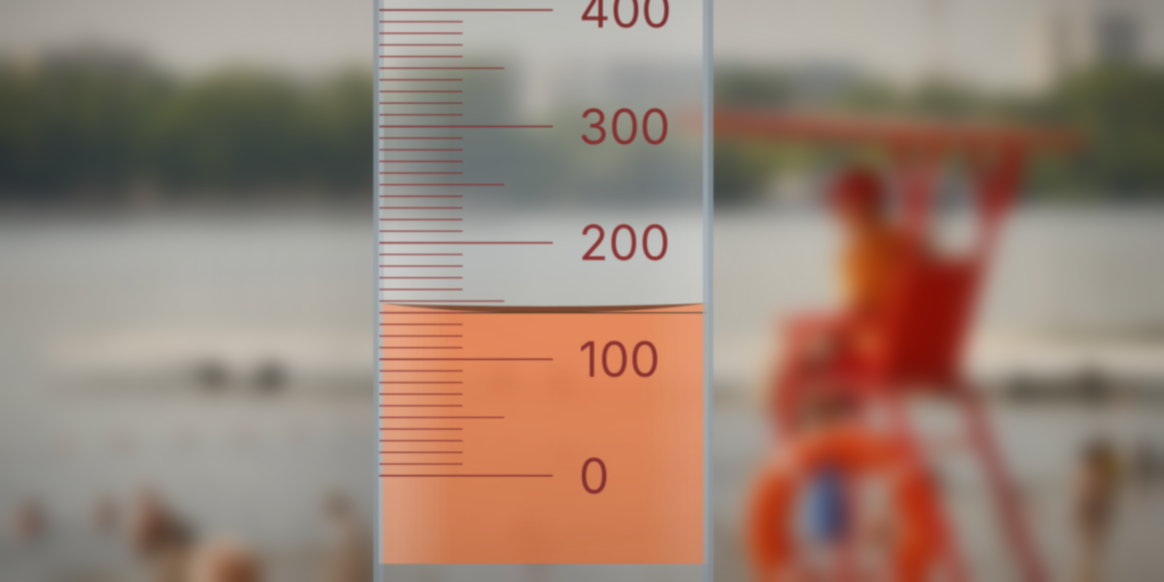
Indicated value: 140 mL
